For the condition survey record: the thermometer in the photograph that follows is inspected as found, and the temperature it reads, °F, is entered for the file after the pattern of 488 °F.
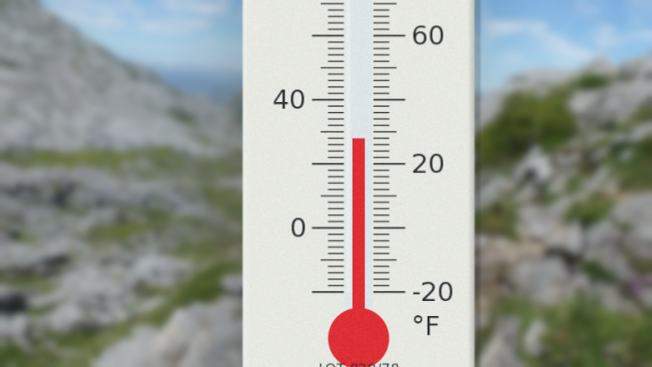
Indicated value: 28 °F
